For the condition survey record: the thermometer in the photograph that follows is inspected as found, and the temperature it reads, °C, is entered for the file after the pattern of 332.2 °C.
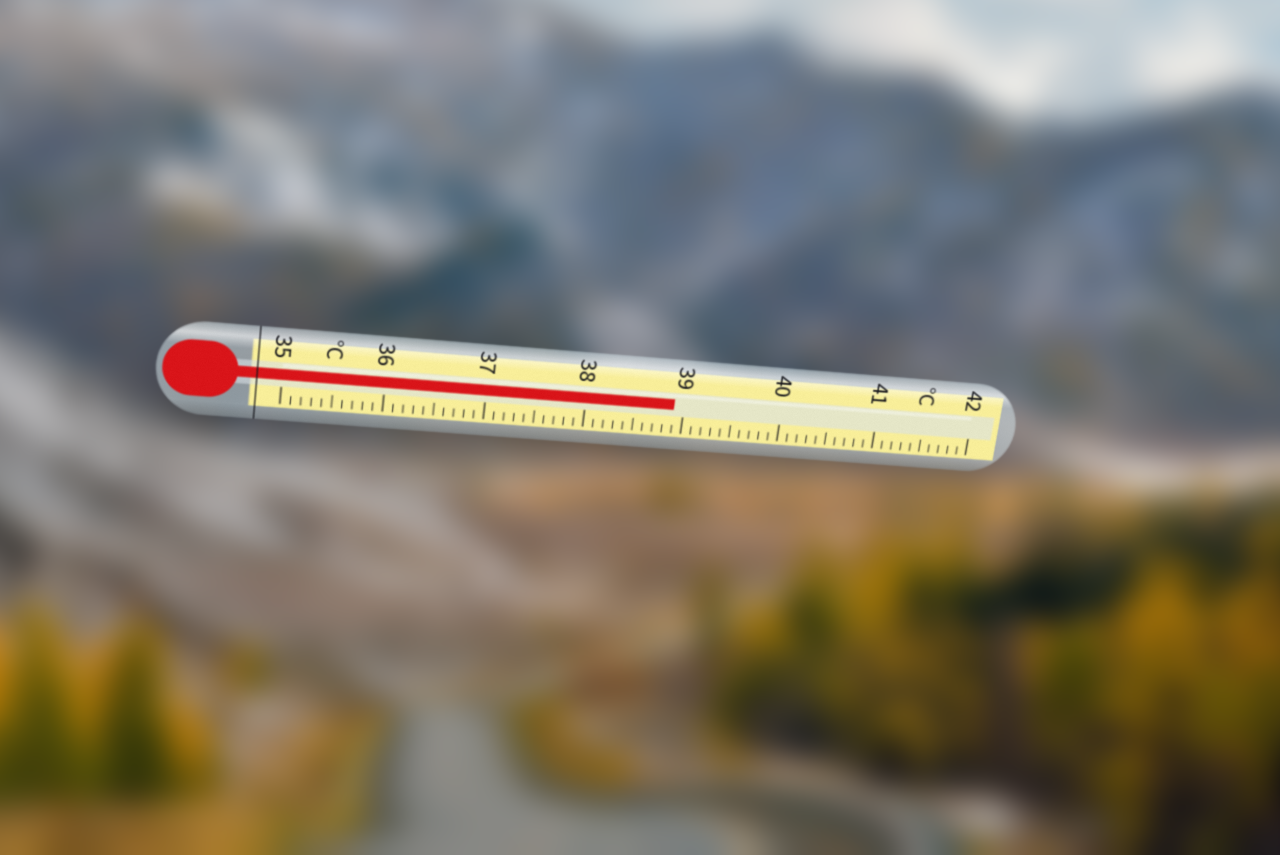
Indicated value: 38.9 °C
